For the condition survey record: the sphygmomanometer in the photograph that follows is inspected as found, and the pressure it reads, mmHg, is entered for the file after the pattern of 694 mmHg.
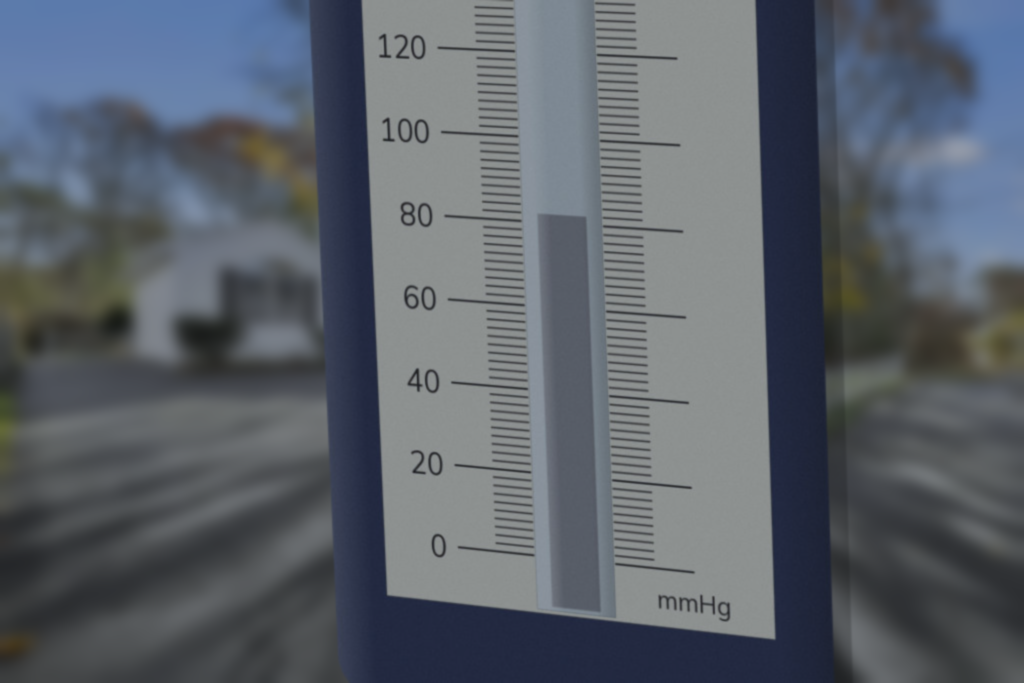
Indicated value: 82 mmHg
